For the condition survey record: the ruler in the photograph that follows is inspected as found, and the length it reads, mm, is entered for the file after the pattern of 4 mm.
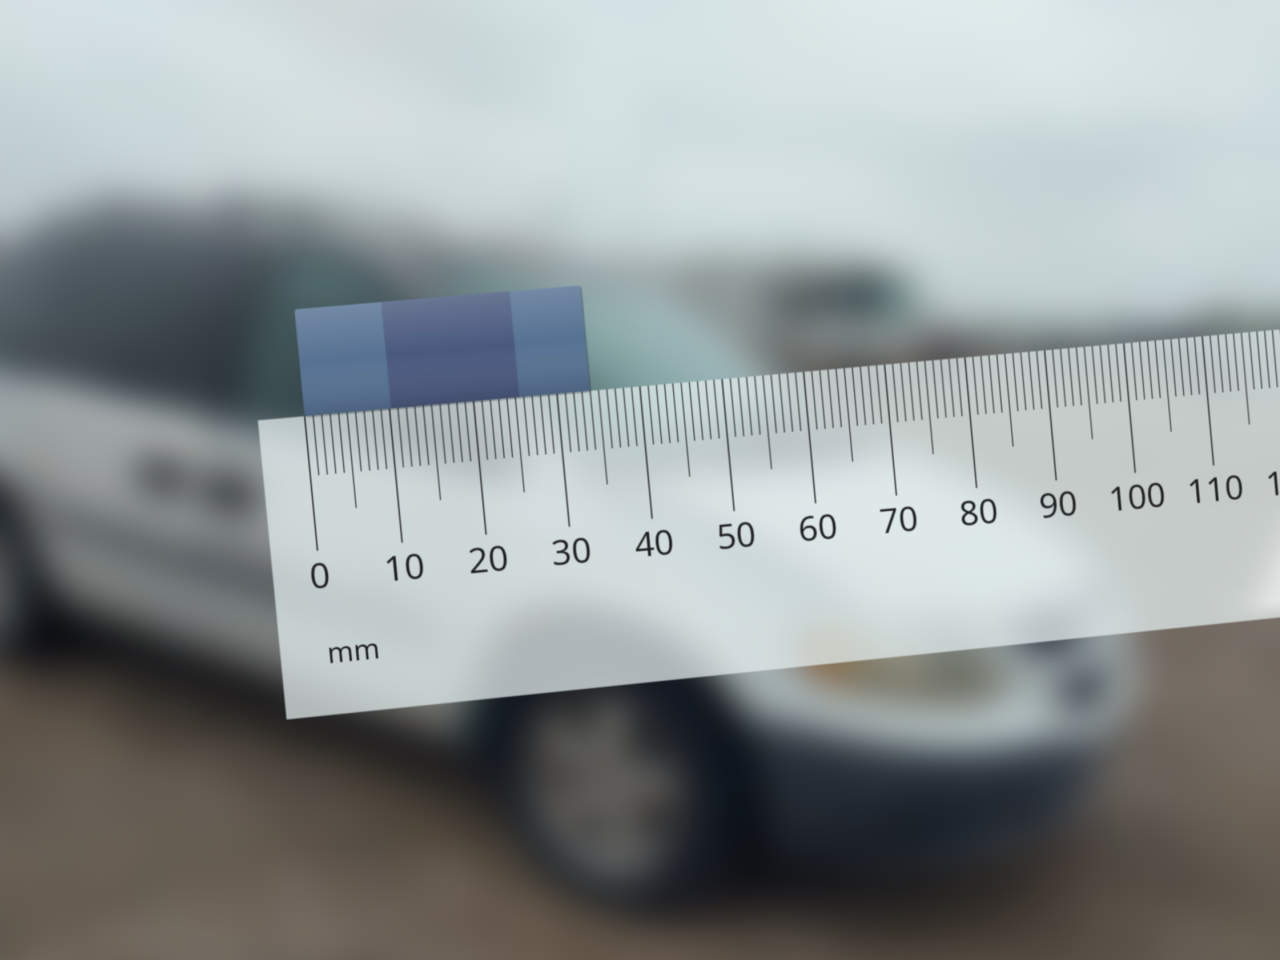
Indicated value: 34 mm
